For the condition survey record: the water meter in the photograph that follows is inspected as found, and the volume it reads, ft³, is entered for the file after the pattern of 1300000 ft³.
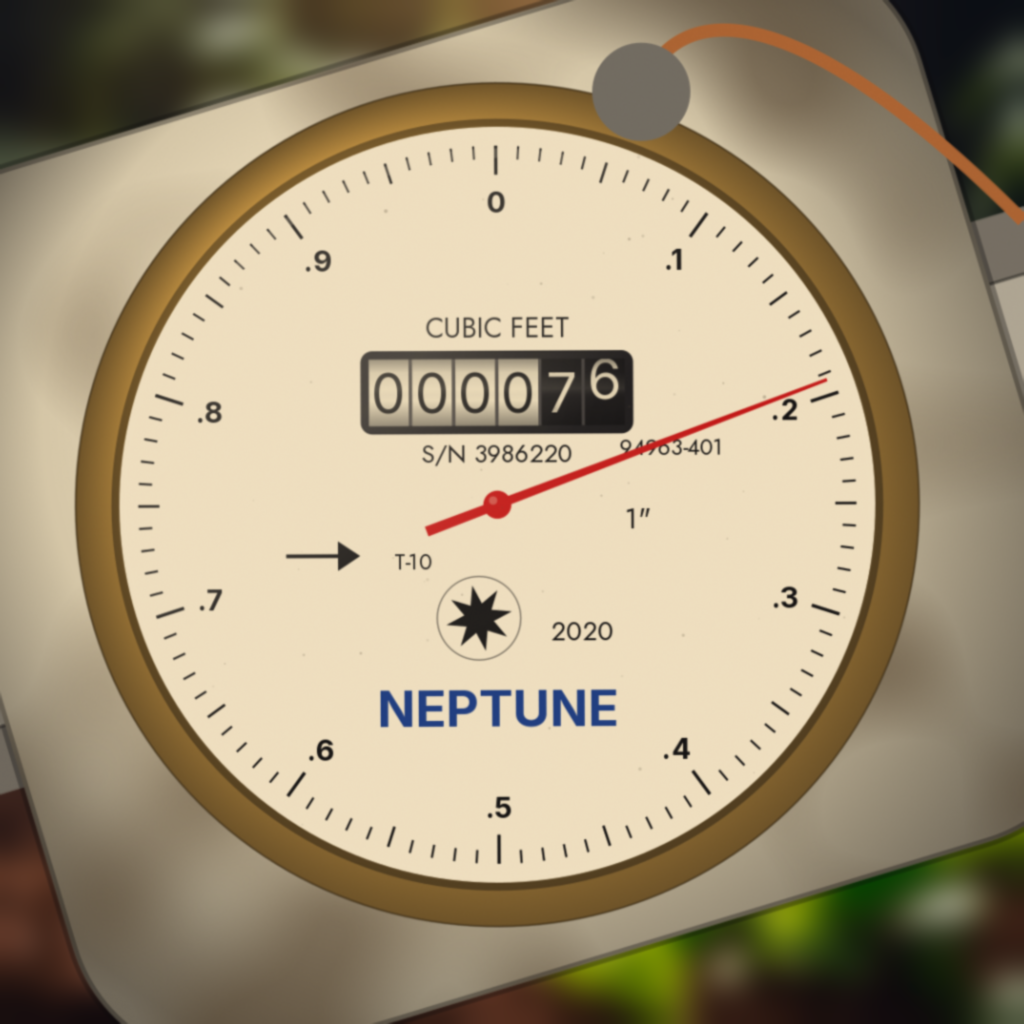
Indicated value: 76.19 ft³
